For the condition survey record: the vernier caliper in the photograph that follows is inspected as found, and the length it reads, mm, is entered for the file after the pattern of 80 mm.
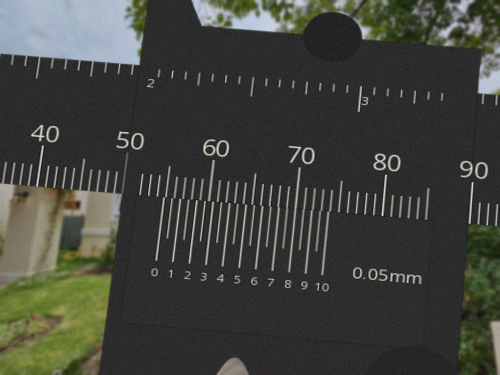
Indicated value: 54.8 mm
